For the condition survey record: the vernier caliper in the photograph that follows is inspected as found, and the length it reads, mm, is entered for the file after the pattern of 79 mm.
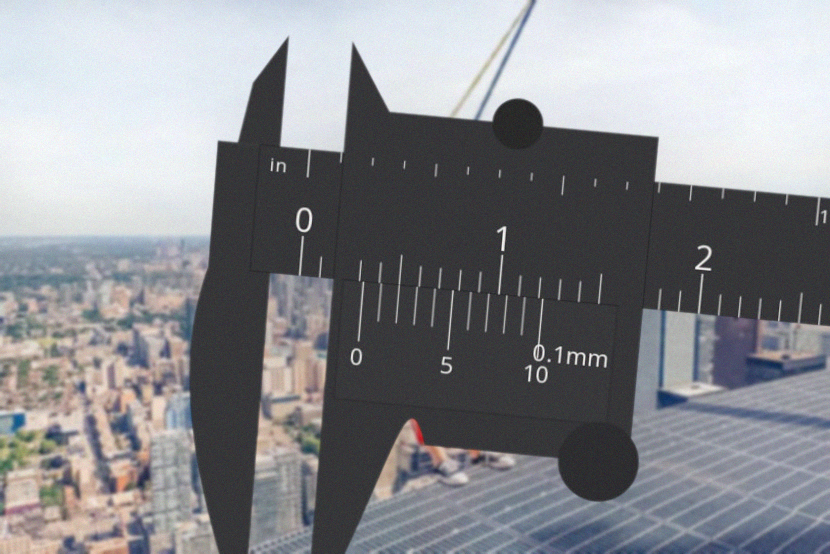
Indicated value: 3.2 mm
